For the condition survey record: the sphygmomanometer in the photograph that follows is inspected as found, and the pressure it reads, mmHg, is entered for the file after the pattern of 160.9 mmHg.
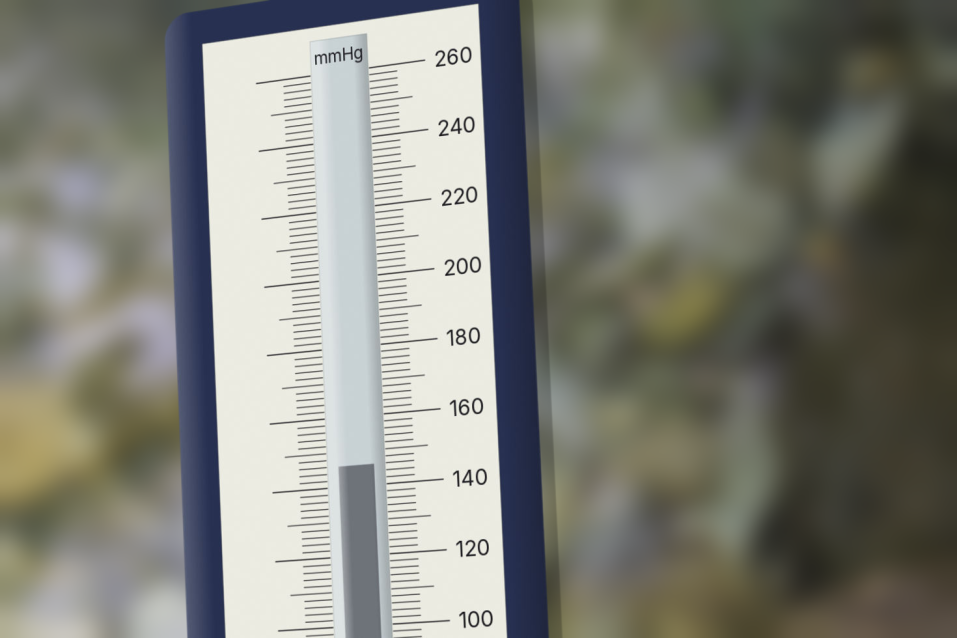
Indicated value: 146 mmHg
